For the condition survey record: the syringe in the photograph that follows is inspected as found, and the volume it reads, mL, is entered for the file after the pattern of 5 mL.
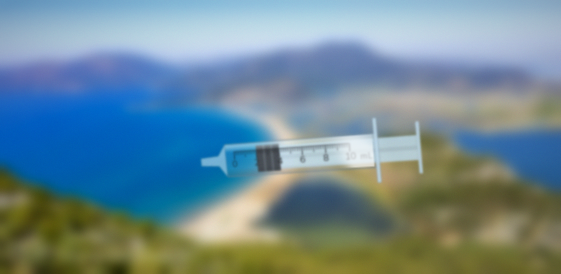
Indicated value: 2 mL
